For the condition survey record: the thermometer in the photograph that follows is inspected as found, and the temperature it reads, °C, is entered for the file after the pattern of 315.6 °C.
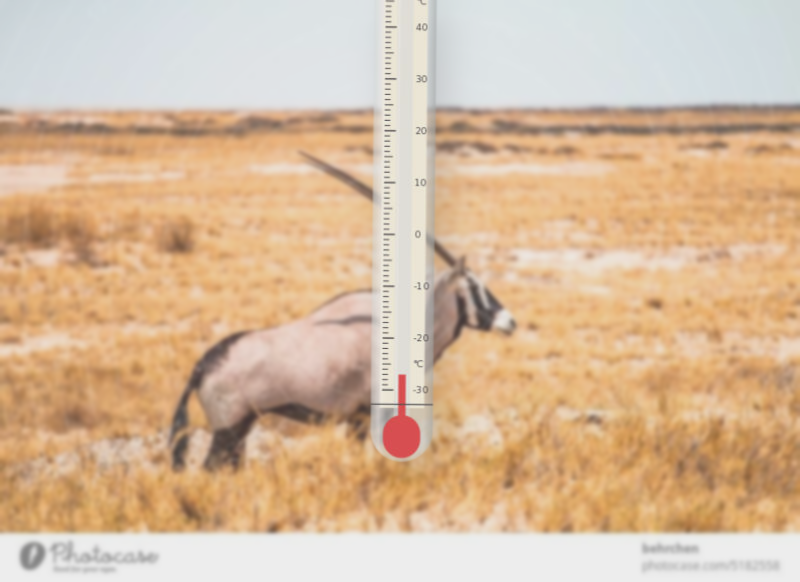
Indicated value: -27 °C
